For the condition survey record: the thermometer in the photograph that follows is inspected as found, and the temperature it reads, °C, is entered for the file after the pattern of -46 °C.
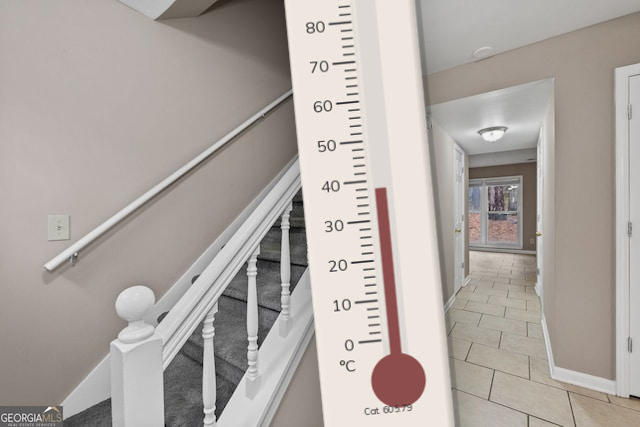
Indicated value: 38 °C
